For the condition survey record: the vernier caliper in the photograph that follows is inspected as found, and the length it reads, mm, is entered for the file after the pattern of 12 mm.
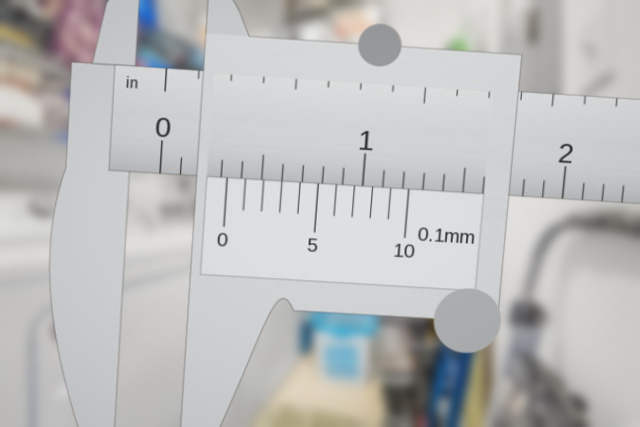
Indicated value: 3.3 mm
